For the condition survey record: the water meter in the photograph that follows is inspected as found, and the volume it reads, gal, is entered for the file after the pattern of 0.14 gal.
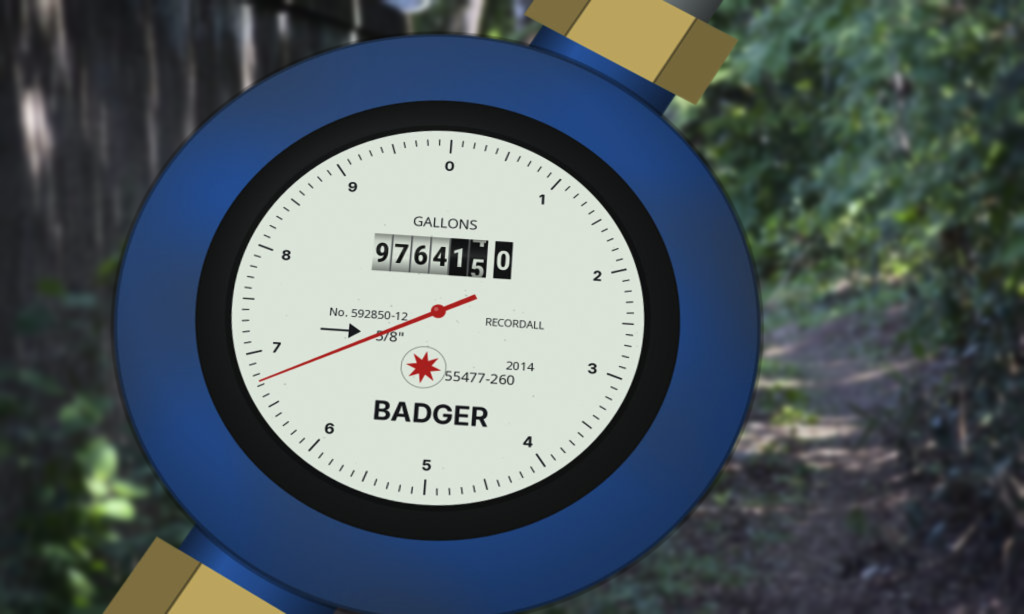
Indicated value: 9764146.7 gal
